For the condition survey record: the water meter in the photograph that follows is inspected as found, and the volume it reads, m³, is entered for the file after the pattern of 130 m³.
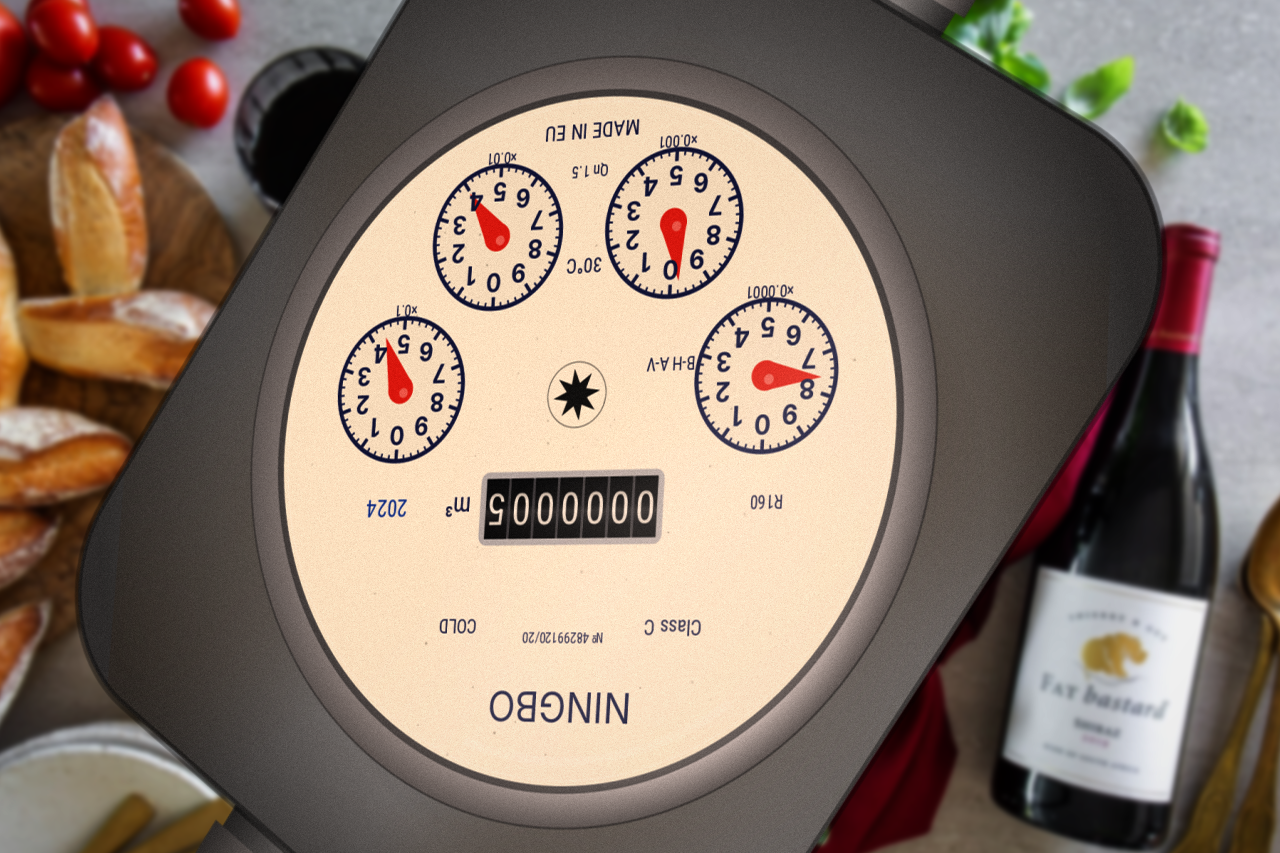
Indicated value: 5.4397 m³
